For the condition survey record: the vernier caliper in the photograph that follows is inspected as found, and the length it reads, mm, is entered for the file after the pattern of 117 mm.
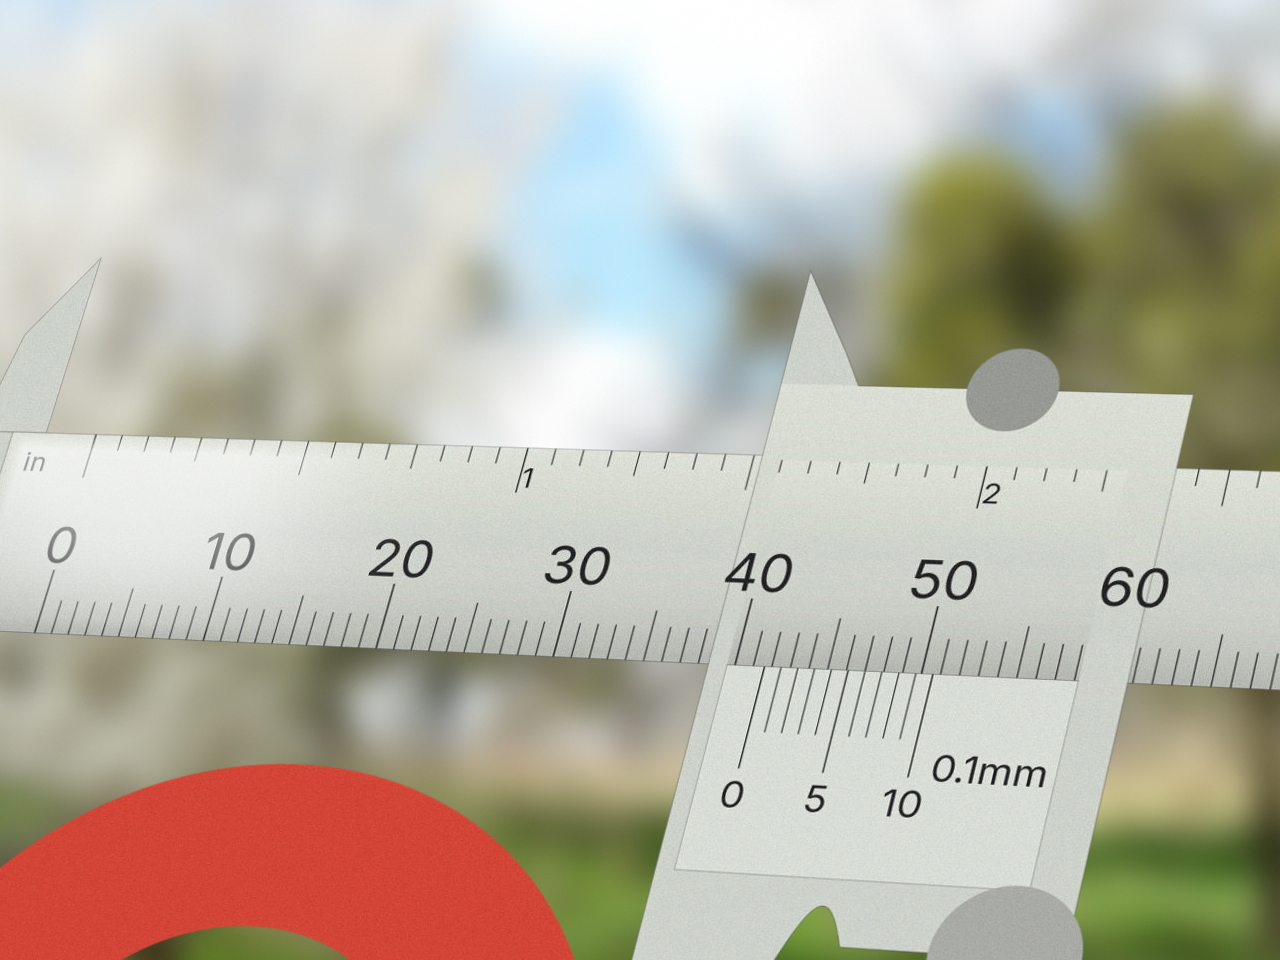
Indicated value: 41.6 mm
